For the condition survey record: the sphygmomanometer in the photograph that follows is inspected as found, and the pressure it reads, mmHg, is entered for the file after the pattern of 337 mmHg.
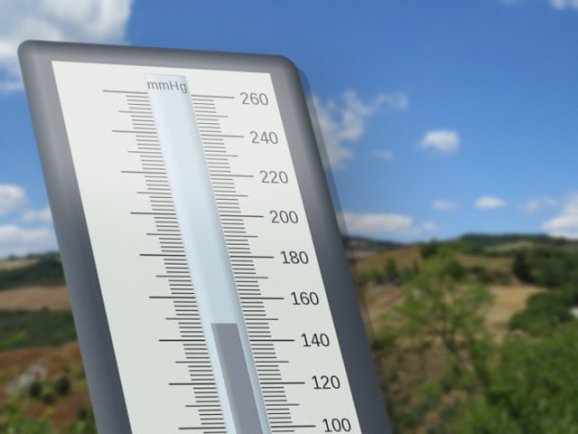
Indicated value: 148 mmHg
